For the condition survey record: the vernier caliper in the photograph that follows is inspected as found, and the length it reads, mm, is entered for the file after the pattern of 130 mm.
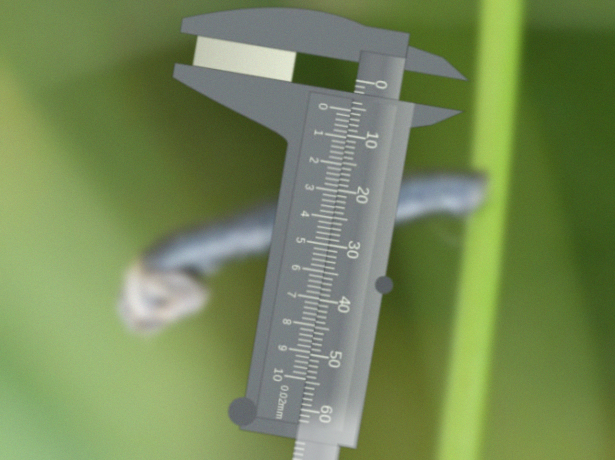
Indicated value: 5.5 mm
